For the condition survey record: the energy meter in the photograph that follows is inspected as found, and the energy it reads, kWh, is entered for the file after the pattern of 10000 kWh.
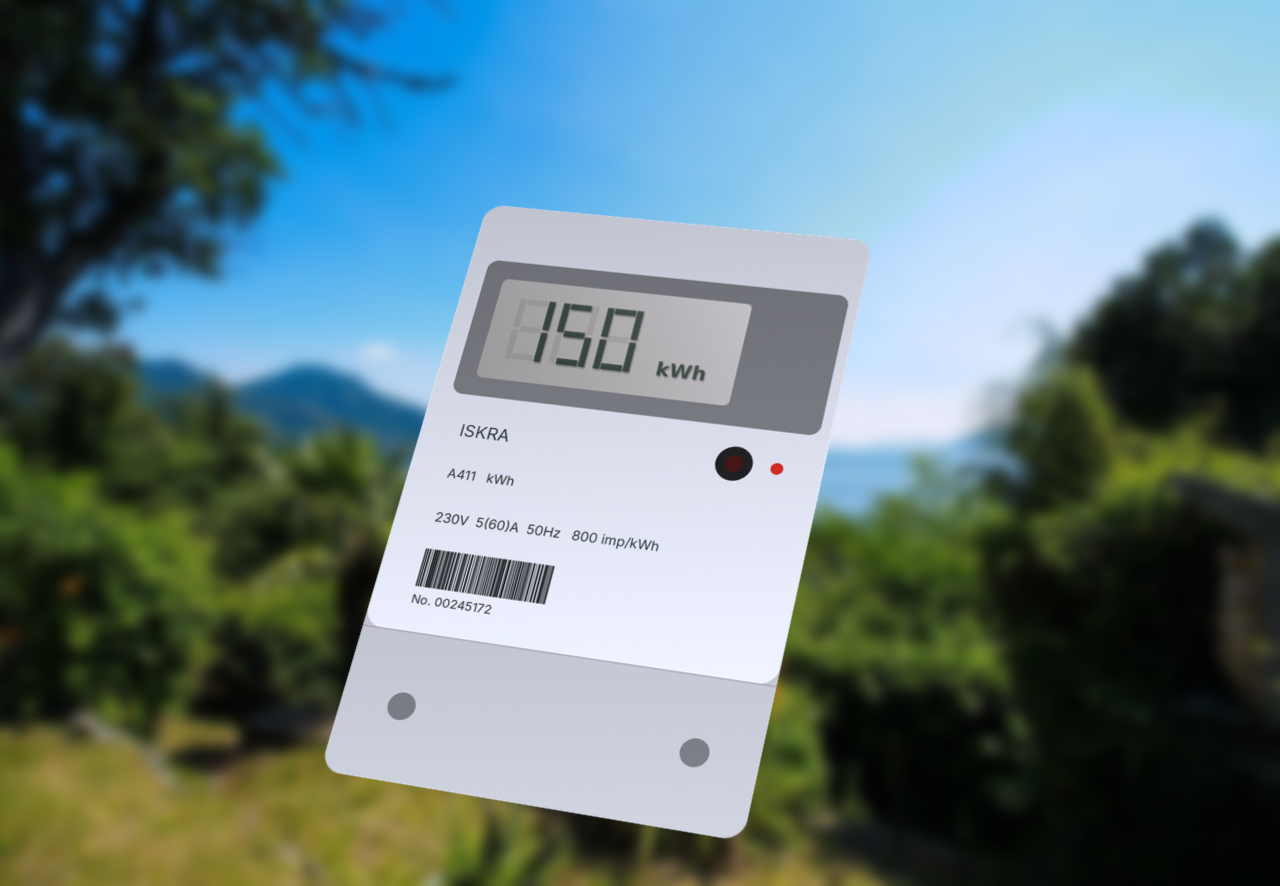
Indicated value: 150 kWh
